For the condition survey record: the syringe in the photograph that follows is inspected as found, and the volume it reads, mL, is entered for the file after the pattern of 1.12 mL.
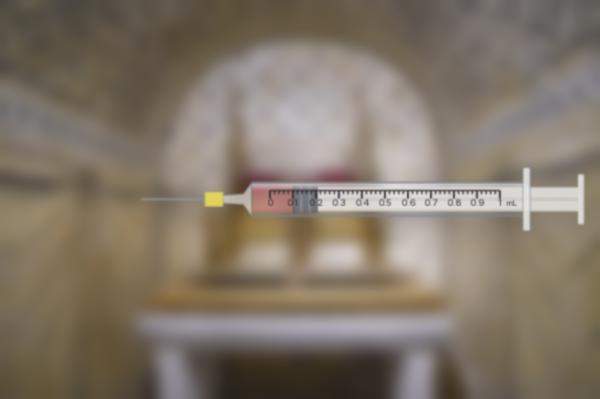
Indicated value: 0.1 mL
